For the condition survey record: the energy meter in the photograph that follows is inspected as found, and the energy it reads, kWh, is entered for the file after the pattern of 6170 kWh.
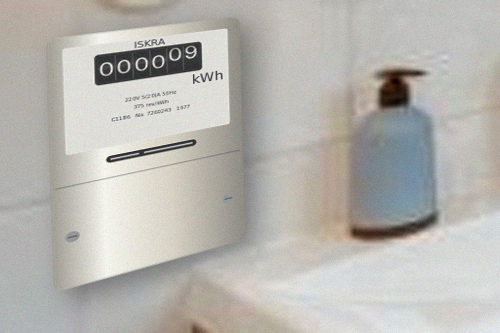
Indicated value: 9 kWh
